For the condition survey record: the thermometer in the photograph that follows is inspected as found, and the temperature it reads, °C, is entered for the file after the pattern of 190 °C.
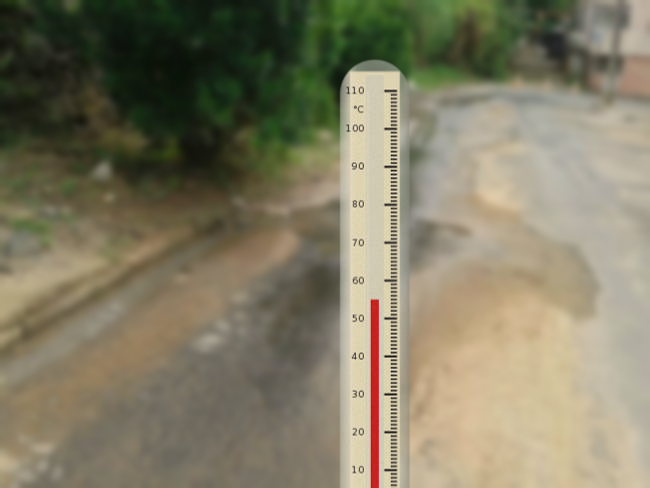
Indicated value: 55 °C
